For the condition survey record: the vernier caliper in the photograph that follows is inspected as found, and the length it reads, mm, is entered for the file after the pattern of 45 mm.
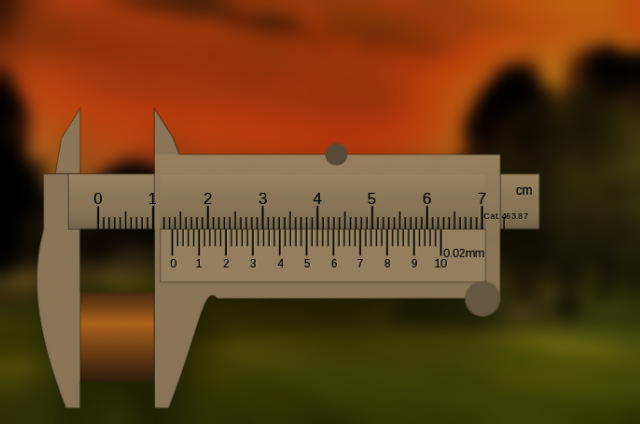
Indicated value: 13.5 mm
